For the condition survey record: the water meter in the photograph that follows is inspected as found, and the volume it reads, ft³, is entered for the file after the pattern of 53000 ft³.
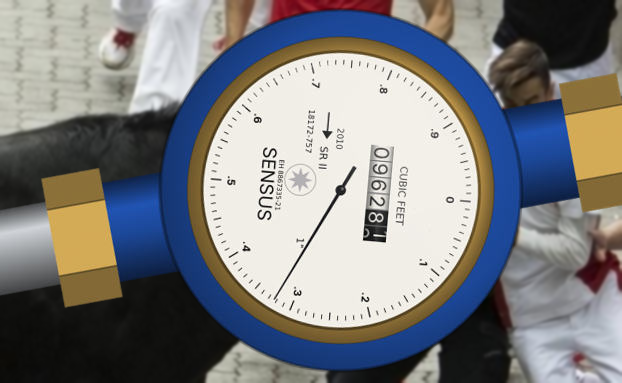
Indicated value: 96281.32 ft³
